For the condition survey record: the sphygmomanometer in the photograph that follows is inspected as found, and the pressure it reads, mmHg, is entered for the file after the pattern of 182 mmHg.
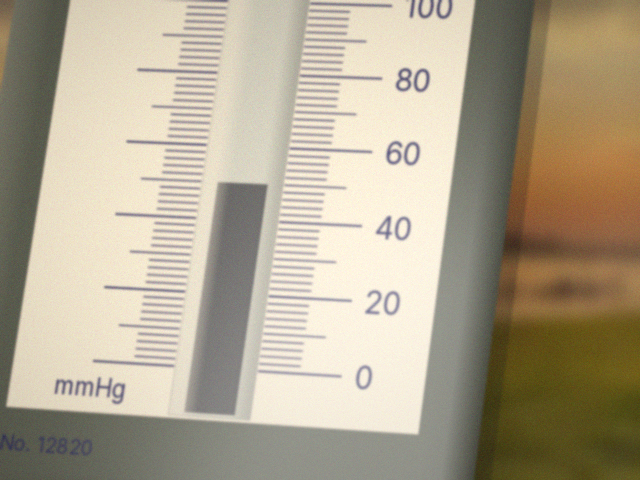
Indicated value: 50 mmHg
